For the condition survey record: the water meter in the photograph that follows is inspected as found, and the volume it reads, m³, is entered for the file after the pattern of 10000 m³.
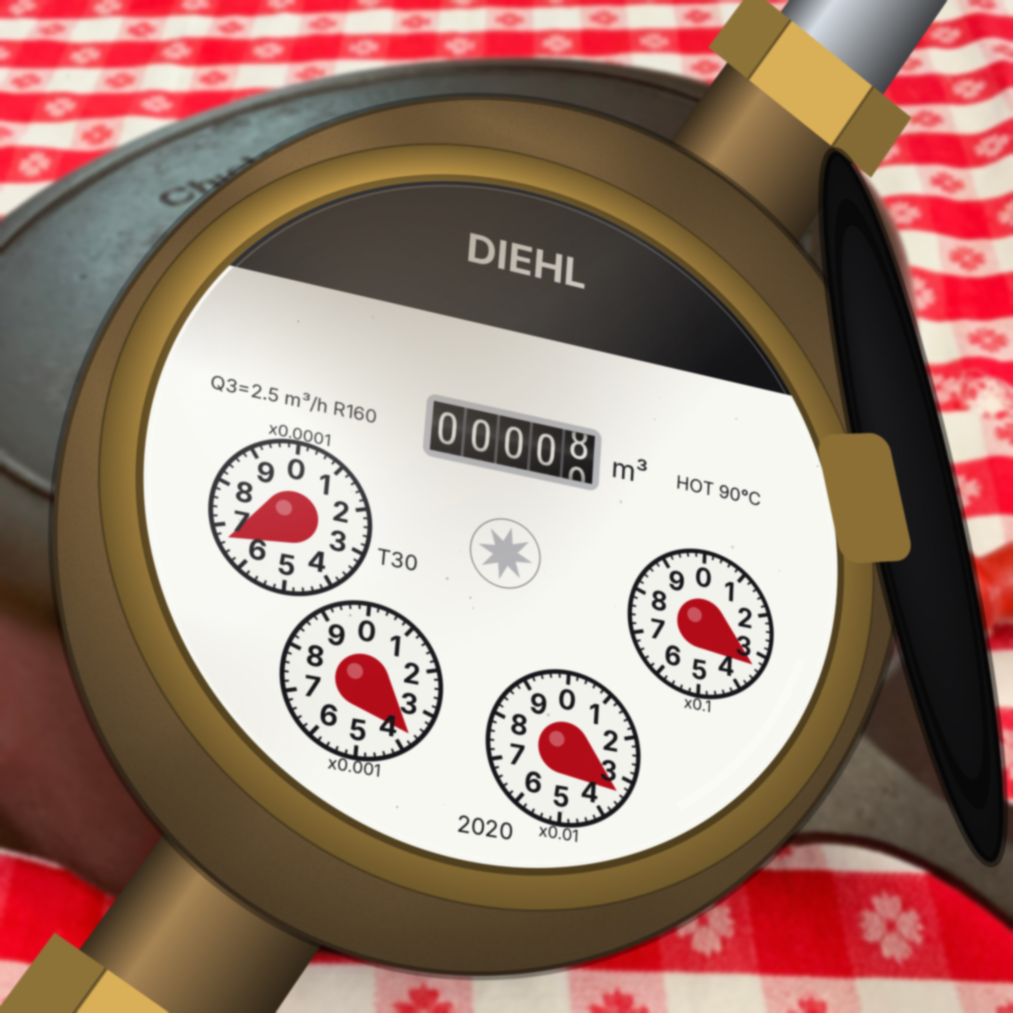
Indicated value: 8.3336 m³
